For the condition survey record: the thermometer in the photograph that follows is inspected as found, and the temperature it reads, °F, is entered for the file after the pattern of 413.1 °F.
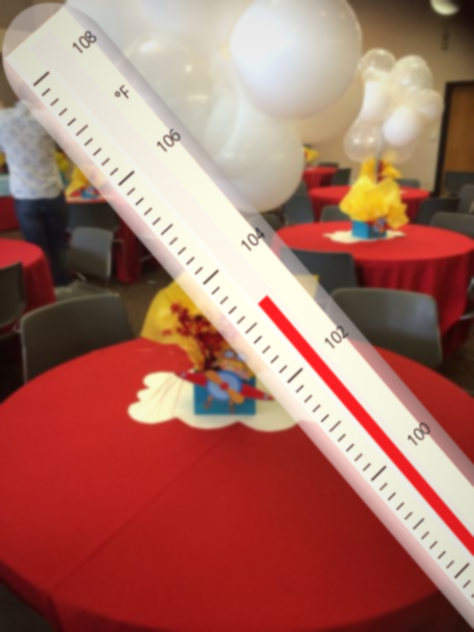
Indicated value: 103.2 °F
